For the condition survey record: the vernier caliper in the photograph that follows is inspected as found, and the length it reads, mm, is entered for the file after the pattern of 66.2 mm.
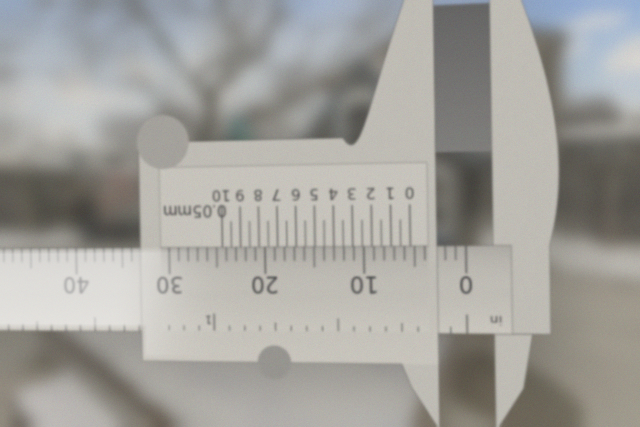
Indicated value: 5.4 mm
